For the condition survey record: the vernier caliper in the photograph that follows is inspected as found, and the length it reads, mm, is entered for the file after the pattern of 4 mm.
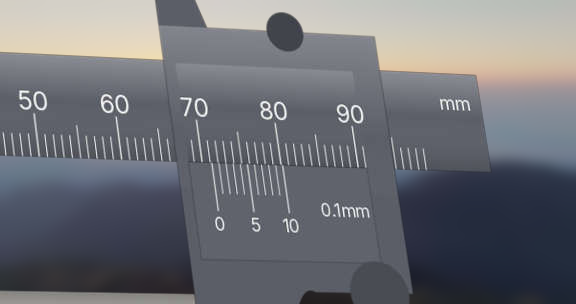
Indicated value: 71.2 mm
